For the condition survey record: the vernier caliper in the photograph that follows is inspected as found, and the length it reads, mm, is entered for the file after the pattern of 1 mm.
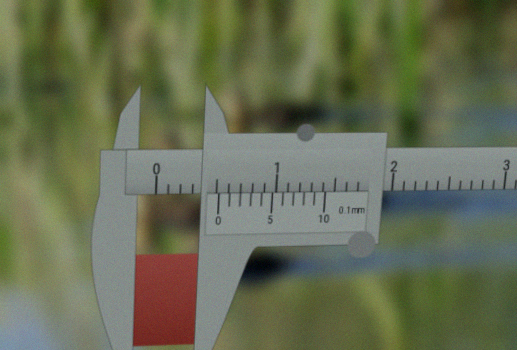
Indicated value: 5.2 mm
